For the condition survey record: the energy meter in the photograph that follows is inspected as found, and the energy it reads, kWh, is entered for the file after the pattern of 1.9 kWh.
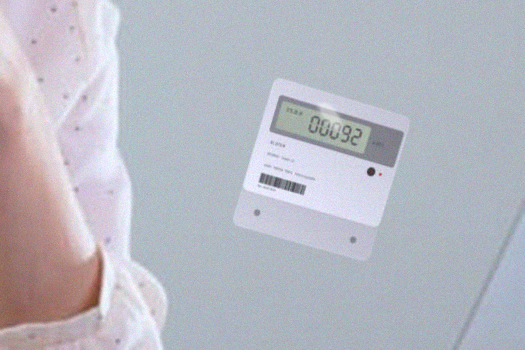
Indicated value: 92 kWh
